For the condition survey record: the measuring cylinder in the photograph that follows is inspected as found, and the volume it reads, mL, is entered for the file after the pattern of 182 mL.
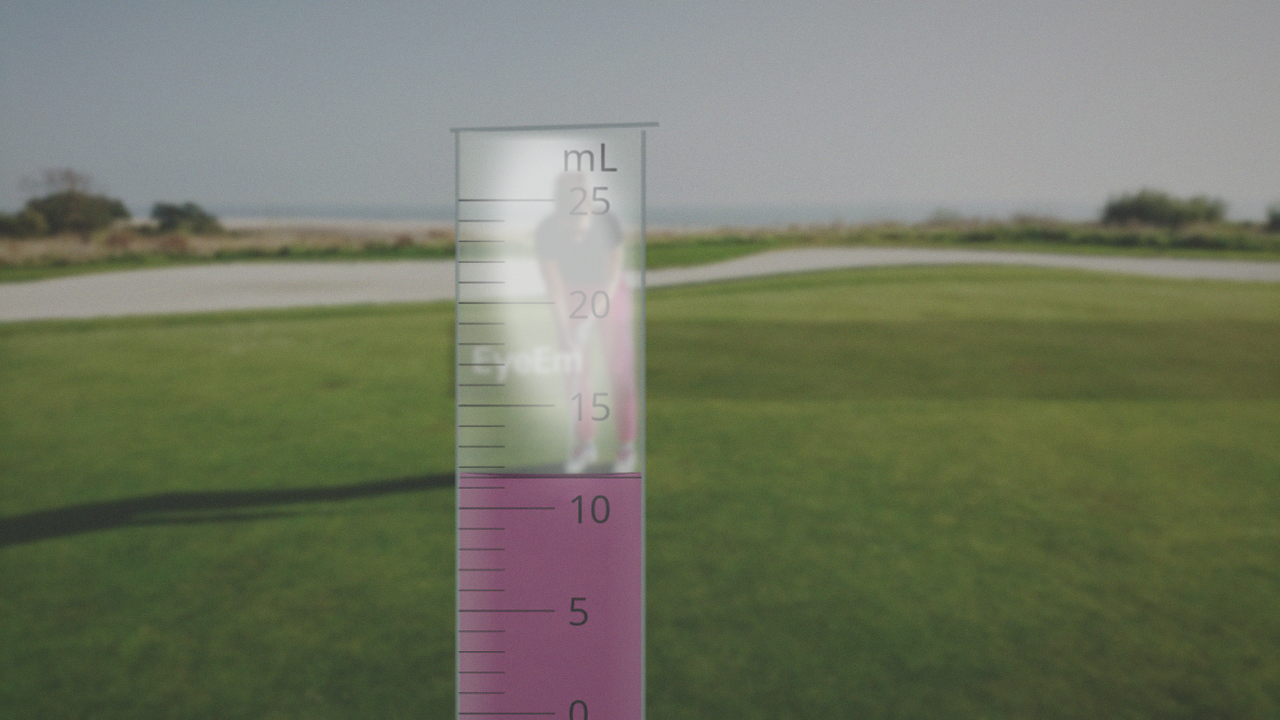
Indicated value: 11.5 mL
